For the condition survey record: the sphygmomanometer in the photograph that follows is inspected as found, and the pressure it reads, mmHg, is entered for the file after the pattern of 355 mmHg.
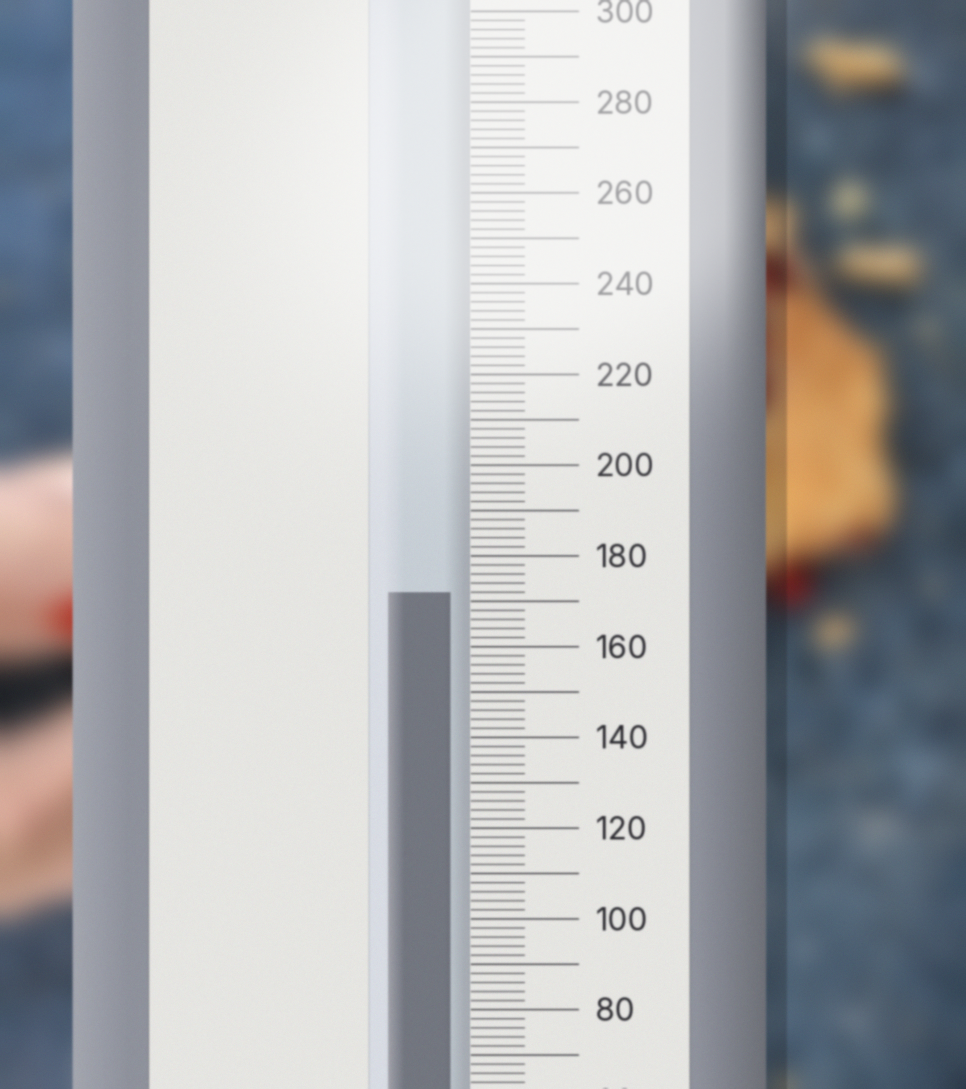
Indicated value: 172 mmHg
